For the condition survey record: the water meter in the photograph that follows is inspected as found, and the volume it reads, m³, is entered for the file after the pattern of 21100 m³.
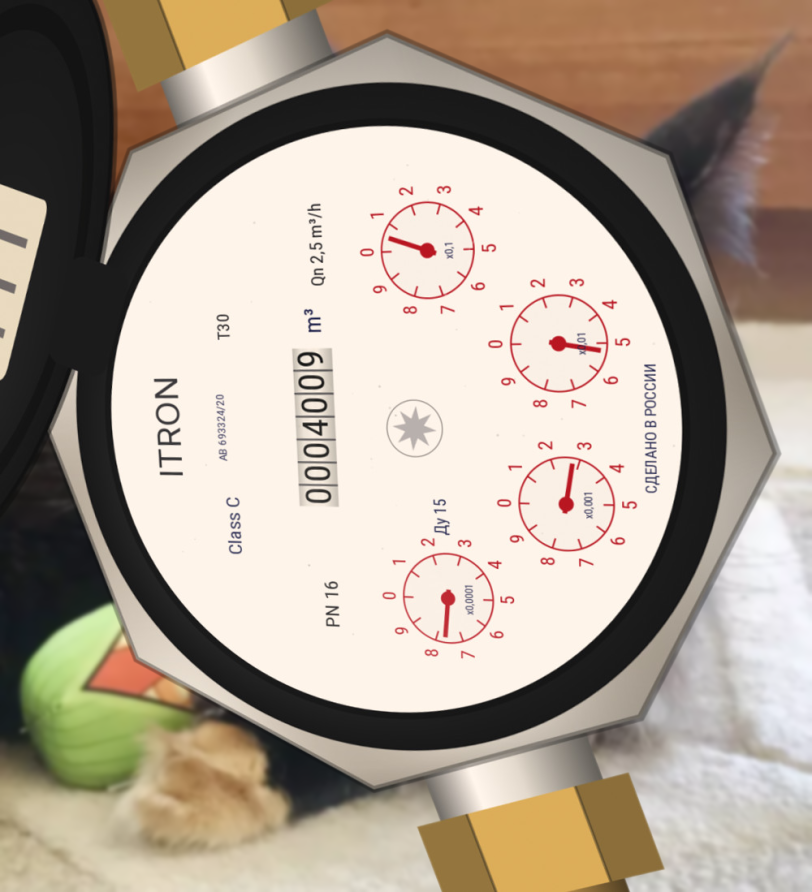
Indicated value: 4009.0527 m³
